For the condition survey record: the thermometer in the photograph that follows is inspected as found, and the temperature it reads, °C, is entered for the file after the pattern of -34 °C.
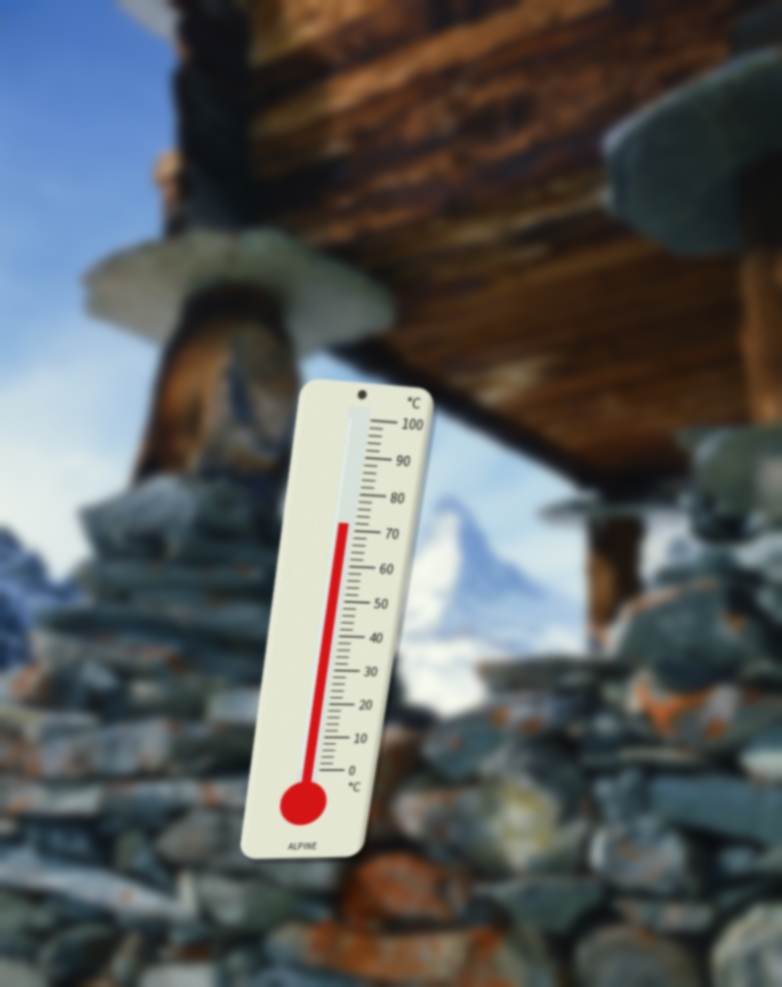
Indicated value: 72 °C
